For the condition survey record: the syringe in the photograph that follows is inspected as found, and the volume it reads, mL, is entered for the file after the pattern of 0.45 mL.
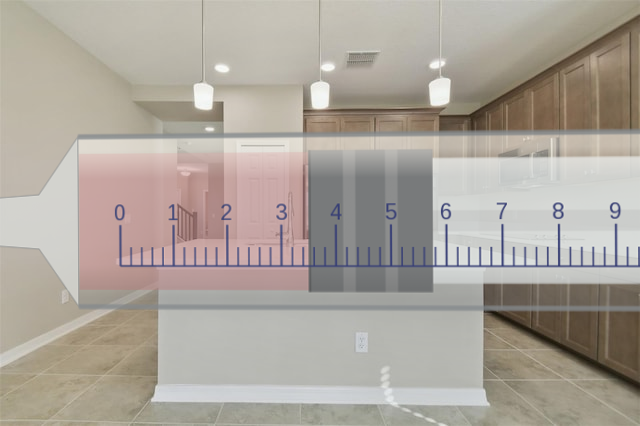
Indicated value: 3.5 mL
